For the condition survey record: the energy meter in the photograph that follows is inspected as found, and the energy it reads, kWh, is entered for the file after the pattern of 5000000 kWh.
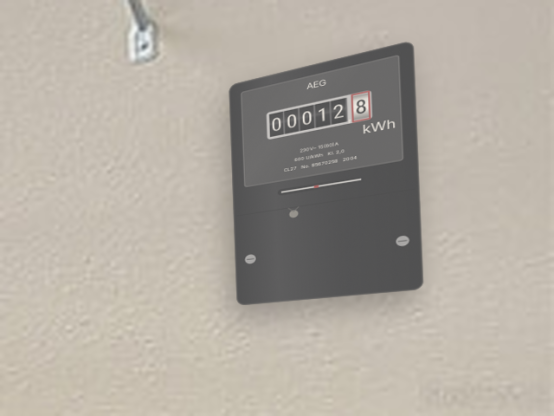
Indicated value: 12.8 kWh
